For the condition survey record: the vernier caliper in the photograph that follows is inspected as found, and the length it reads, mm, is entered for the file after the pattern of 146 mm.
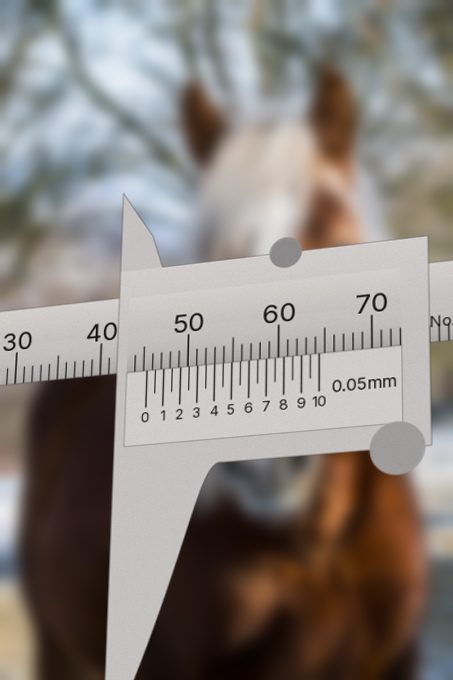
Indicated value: 45.4 mm
